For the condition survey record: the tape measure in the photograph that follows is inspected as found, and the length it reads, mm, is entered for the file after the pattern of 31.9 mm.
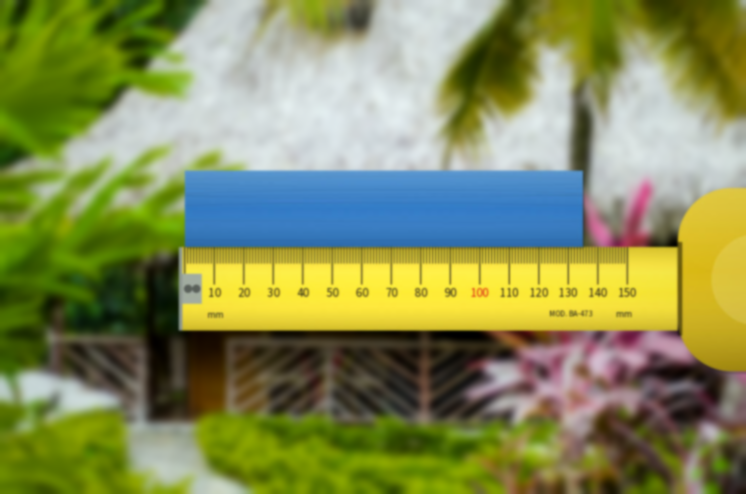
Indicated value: 135 mm
